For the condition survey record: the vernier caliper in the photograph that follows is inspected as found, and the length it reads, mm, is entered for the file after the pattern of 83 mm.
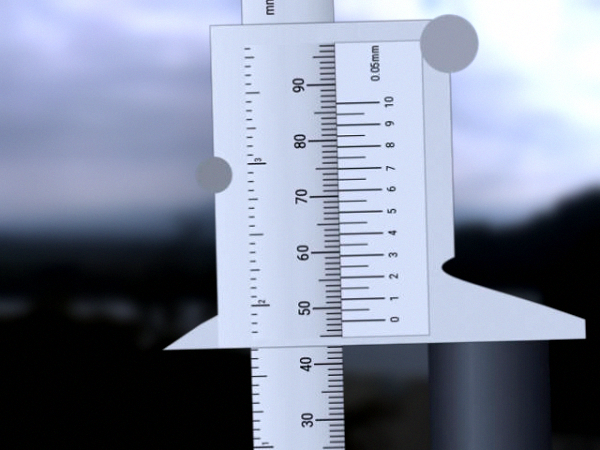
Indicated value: 47.6 mm
